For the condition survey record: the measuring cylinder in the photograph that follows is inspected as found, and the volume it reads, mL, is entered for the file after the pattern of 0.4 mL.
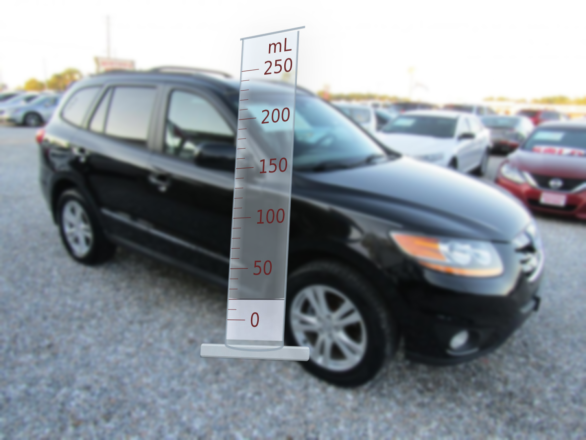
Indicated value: 20 mL
